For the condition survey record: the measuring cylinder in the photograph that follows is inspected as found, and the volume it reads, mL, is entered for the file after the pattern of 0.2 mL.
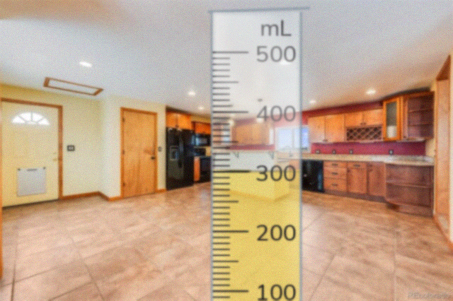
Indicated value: 300 mL
